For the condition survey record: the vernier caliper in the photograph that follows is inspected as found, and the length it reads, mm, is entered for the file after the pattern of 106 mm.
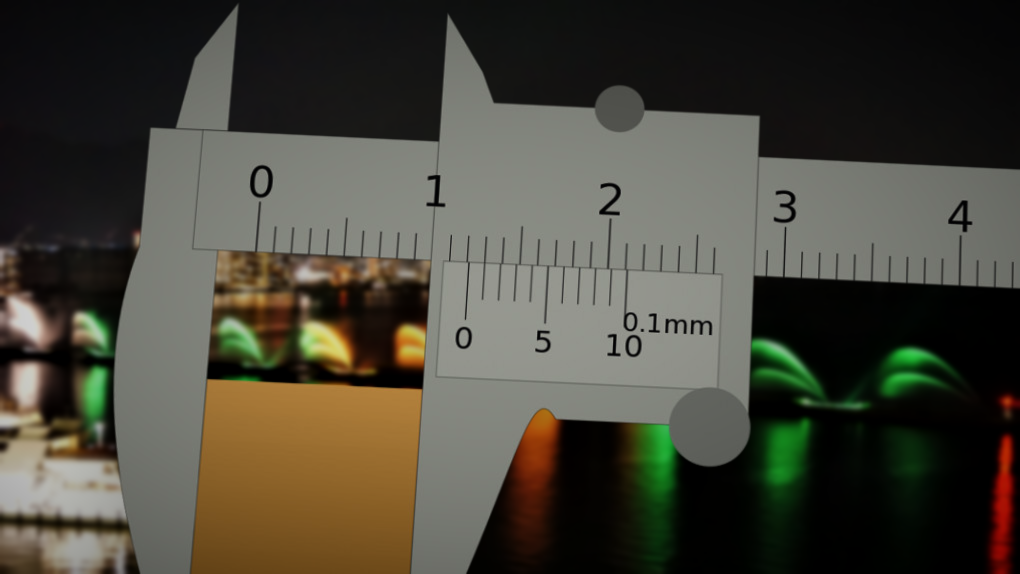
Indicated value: 12.1 mm
